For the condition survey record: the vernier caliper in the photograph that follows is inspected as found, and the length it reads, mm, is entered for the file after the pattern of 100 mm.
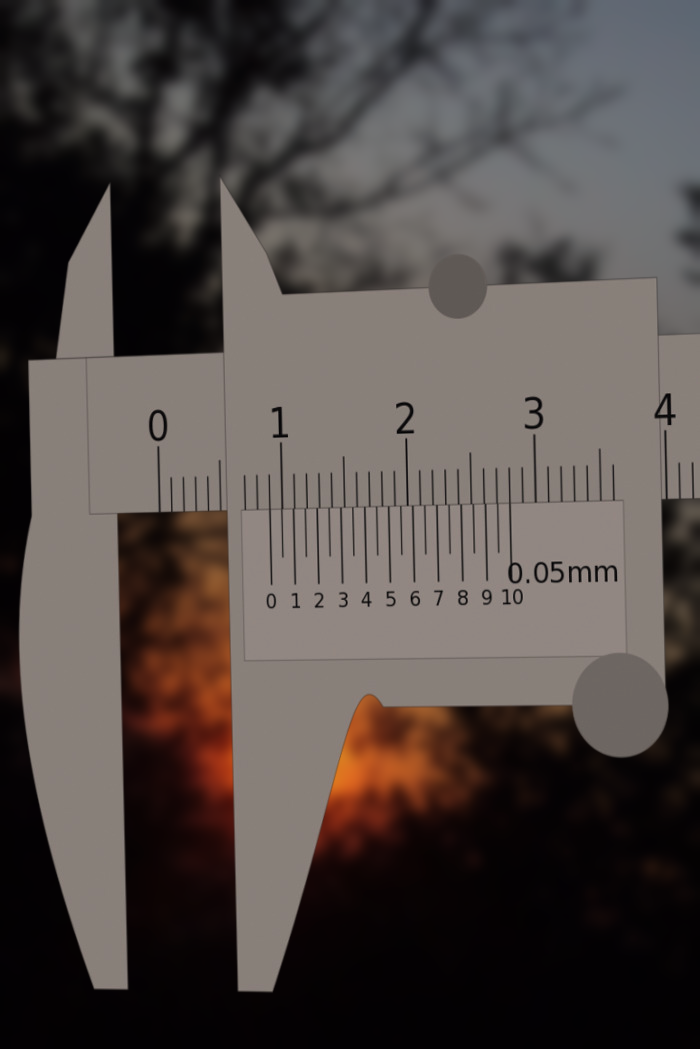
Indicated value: 9.0 mm
